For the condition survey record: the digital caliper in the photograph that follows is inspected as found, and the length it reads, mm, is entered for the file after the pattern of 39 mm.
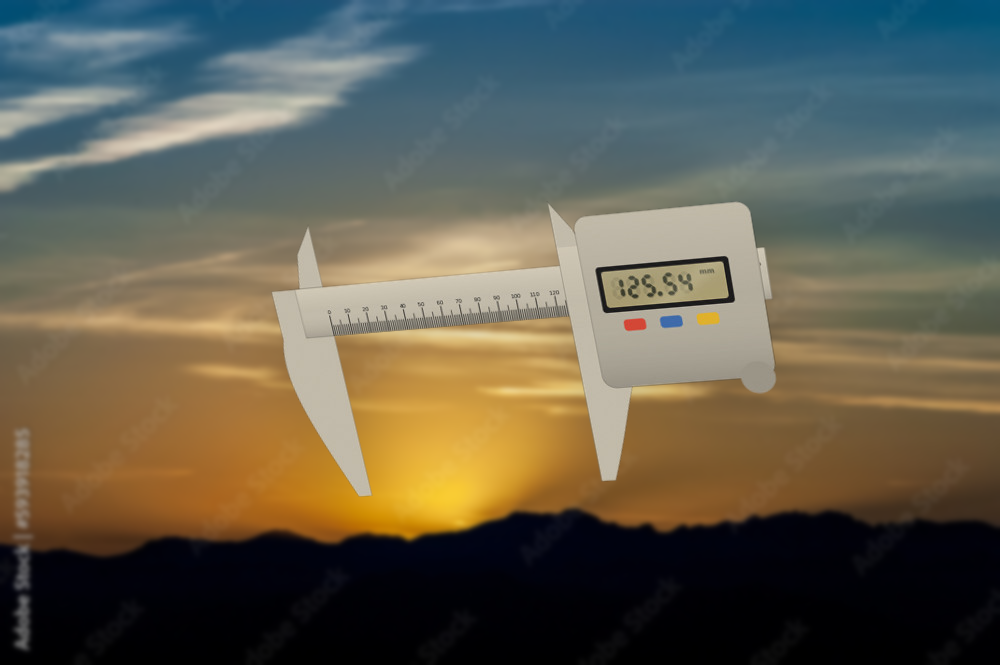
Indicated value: 125.54 mm
